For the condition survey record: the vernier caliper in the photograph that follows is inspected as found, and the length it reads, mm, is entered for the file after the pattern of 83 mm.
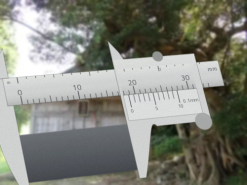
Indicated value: 18.8 mm
